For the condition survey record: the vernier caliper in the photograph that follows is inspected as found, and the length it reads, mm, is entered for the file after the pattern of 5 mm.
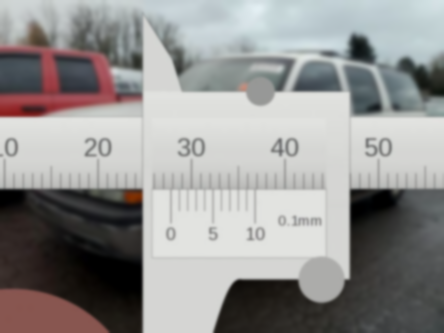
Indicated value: 27.8 mm
